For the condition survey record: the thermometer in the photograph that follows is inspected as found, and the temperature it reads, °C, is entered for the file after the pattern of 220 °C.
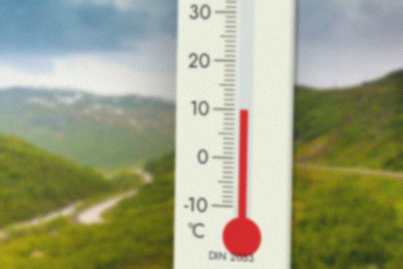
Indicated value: 10 °C
